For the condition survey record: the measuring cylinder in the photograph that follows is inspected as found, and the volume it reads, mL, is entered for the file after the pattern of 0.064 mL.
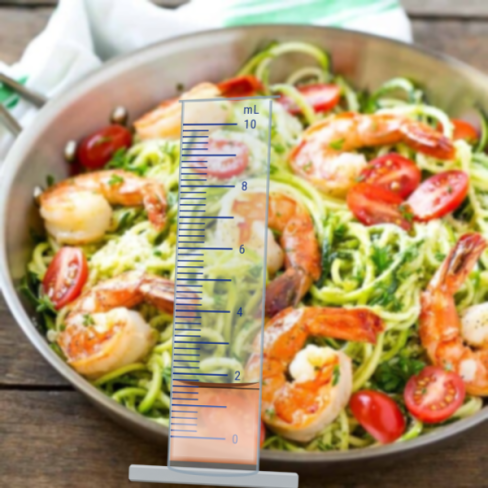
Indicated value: 1.6 mL
